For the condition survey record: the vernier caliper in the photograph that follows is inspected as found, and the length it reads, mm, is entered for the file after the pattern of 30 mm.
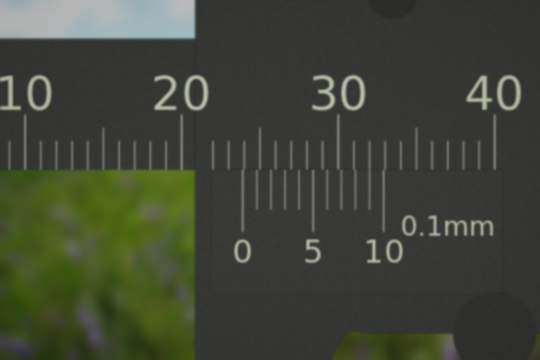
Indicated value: 23.9 mm
